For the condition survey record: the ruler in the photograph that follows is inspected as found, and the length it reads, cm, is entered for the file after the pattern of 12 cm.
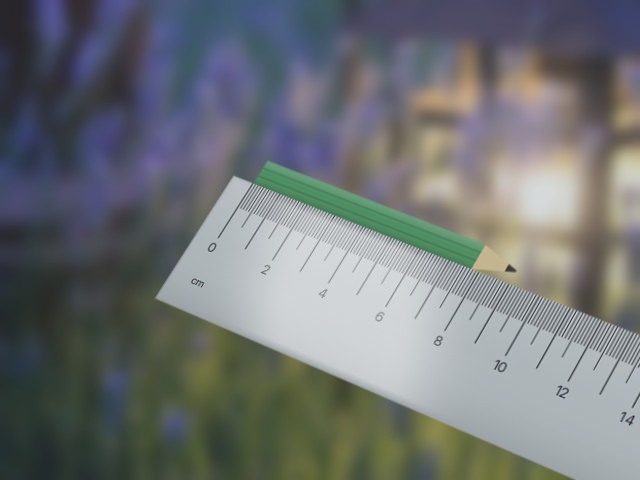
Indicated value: 9 cm
